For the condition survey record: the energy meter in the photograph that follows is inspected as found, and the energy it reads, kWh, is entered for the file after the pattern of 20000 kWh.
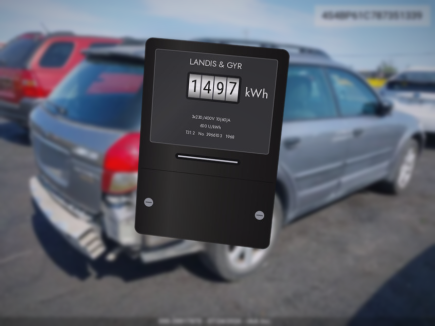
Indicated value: 1497 kWh
